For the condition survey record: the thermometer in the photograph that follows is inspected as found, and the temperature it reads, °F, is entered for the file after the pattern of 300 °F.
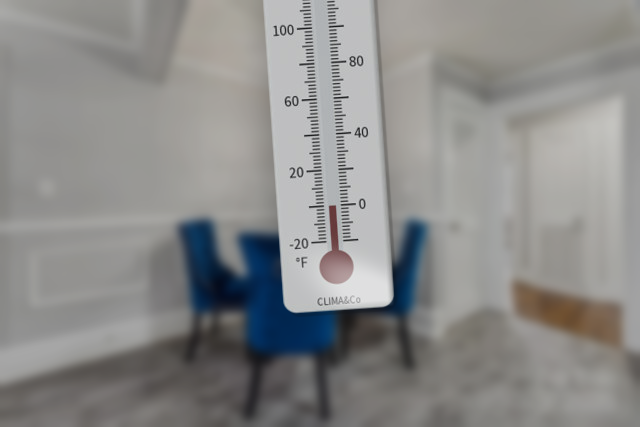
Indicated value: 0 °F
